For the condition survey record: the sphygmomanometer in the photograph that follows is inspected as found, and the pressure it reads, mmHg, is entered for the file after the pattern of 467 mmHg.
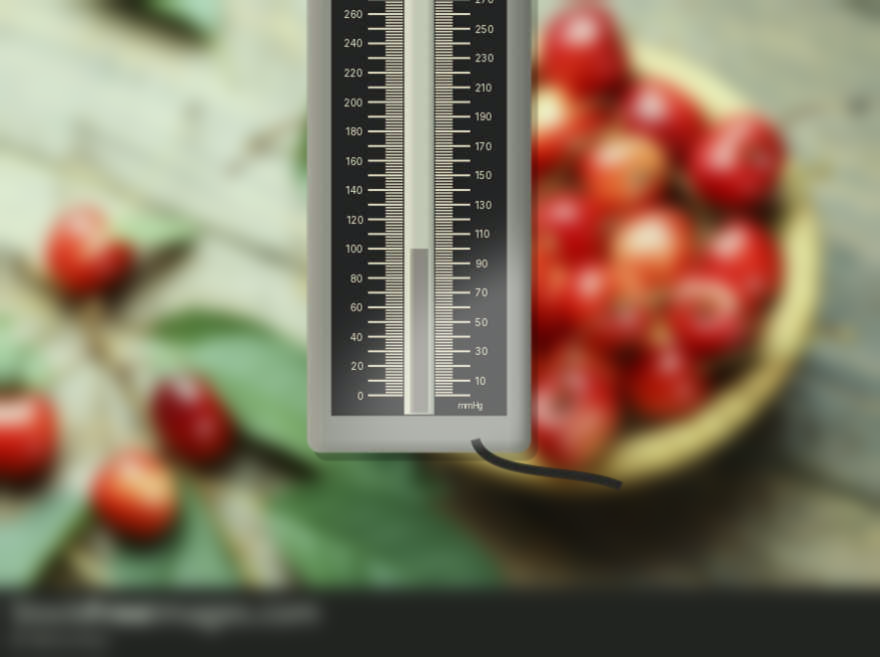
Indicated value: 100 mmHg
